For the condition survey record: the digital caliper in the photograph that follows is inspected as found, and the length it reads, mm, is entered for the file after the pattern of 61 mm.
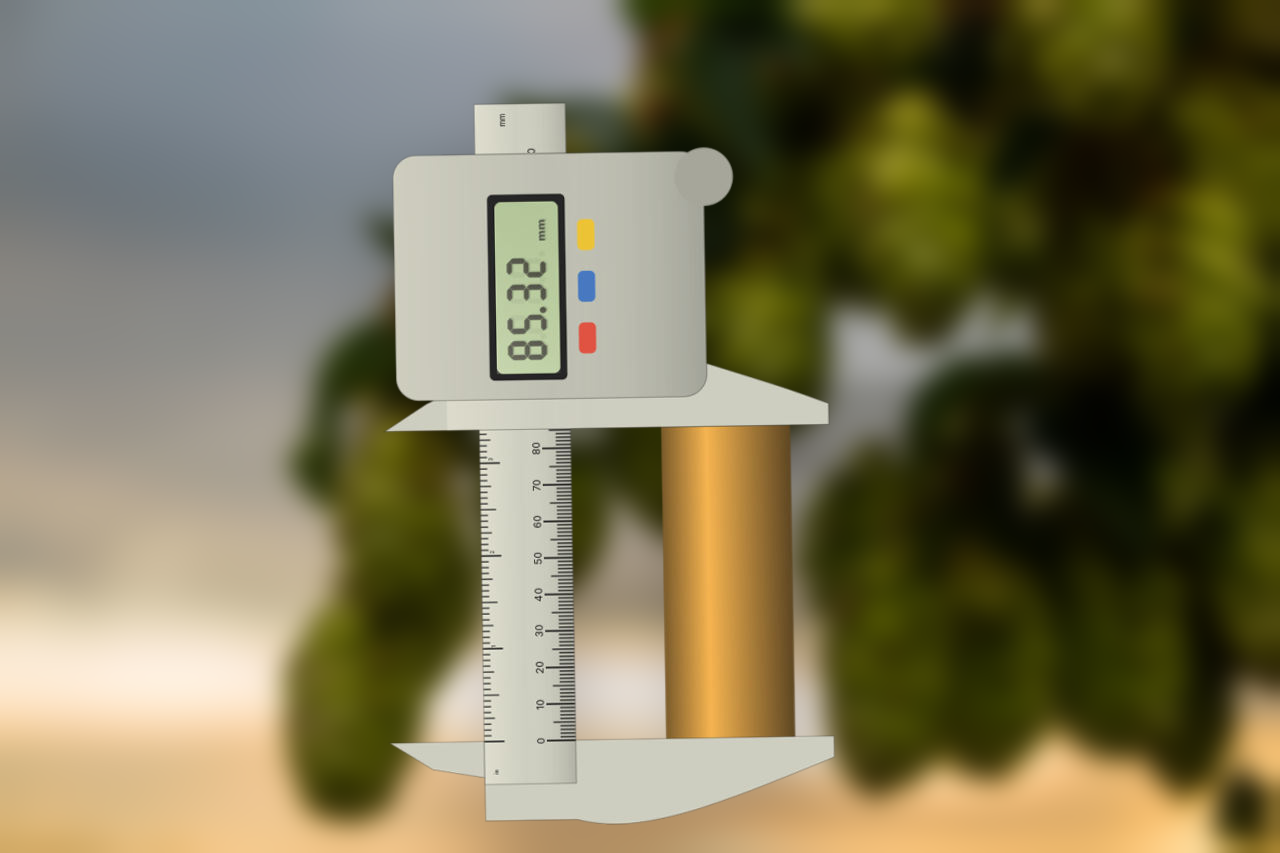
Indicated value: 85.32 mm
